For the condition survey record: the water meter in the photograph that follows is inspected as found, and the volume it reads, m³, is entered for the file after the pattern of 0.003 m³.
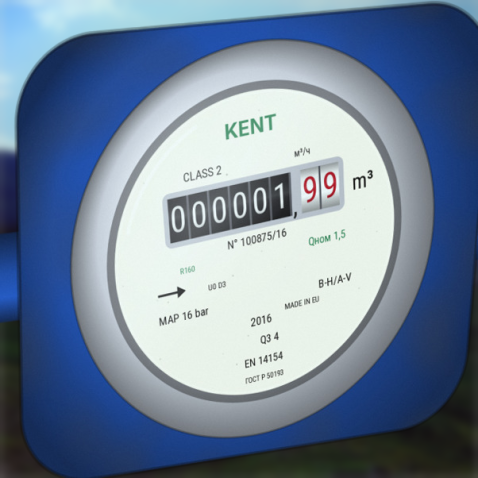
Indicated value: 1.99 m³
